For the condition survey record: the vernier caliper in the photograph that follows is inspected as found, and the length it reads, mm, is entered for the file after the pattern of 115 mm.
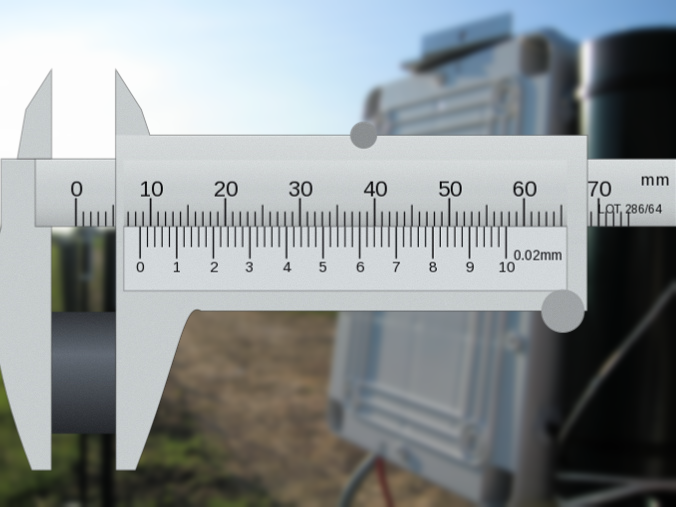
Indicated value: 8.6 mm
